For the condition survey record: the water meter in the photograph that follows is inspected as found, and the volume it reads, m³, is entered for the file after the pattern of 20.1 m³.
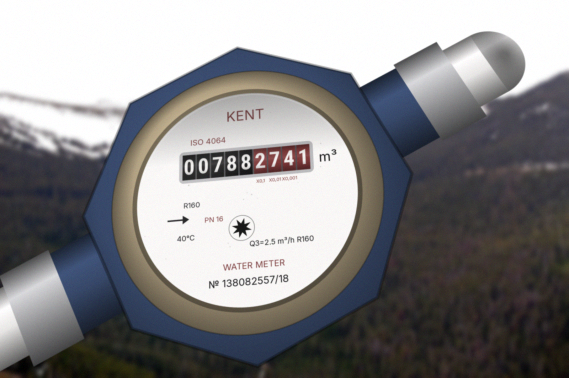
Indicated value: 788.2741 m³
